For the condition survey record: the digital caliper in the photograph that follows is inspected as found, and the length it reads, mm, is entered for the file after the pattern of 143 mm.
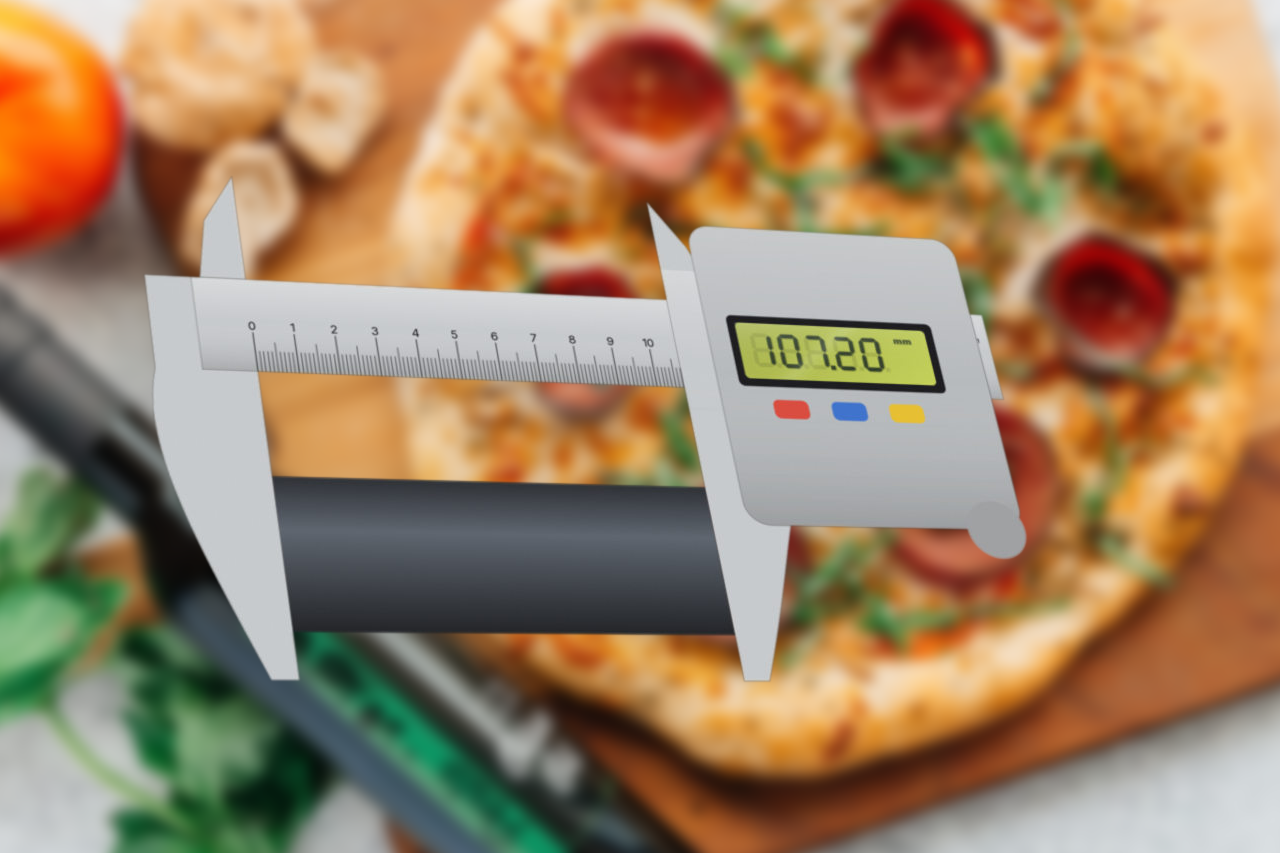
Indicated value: 107.20 mm
